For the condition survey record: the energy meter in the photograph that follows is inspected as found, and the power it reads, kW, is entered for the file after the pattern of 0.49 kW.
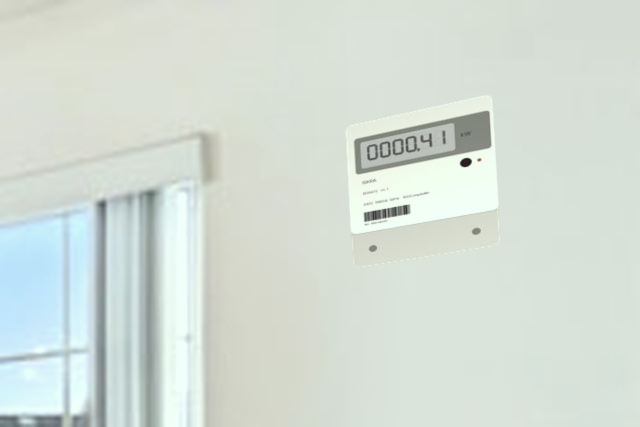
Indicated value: 0.41 kW
